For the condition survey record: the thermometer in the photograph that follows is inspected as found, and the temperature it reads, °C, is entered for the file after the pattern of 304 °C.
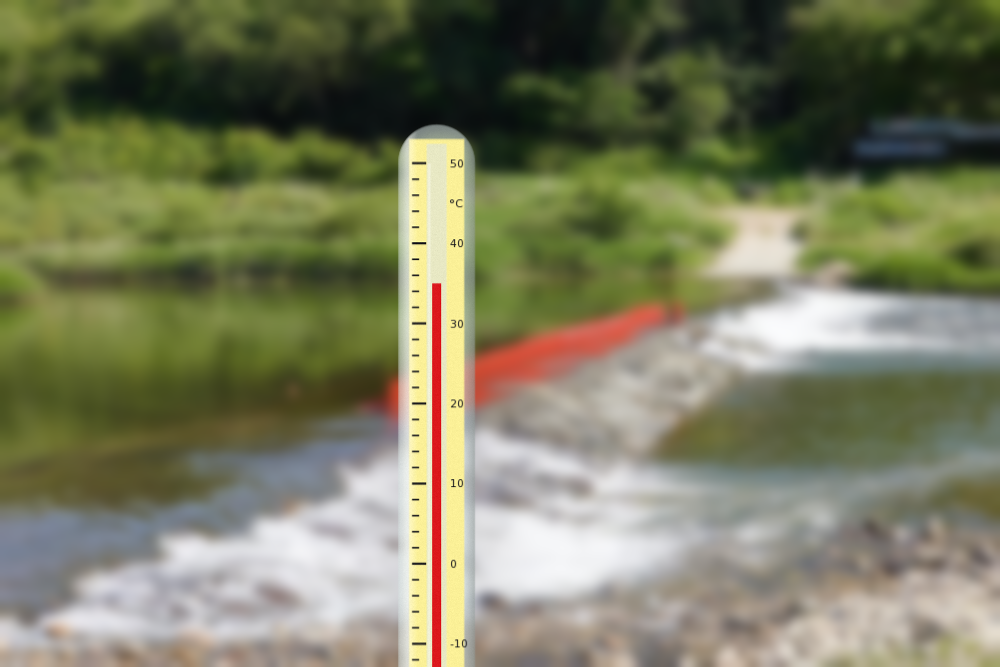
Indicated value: 35 °C
